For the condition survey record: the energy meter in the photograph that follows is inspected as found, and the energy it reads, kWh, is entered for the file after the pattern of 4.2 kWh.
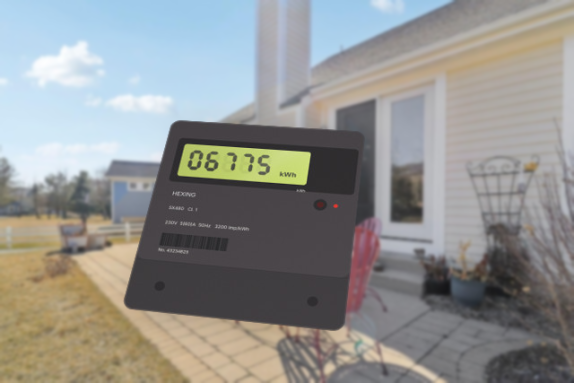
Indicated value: 6775 kWh
